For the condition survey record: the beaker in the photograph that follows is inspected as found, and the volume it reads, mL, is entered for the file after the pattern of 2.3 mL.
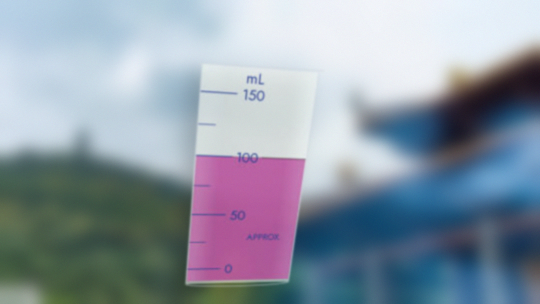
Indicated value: 100 mL
